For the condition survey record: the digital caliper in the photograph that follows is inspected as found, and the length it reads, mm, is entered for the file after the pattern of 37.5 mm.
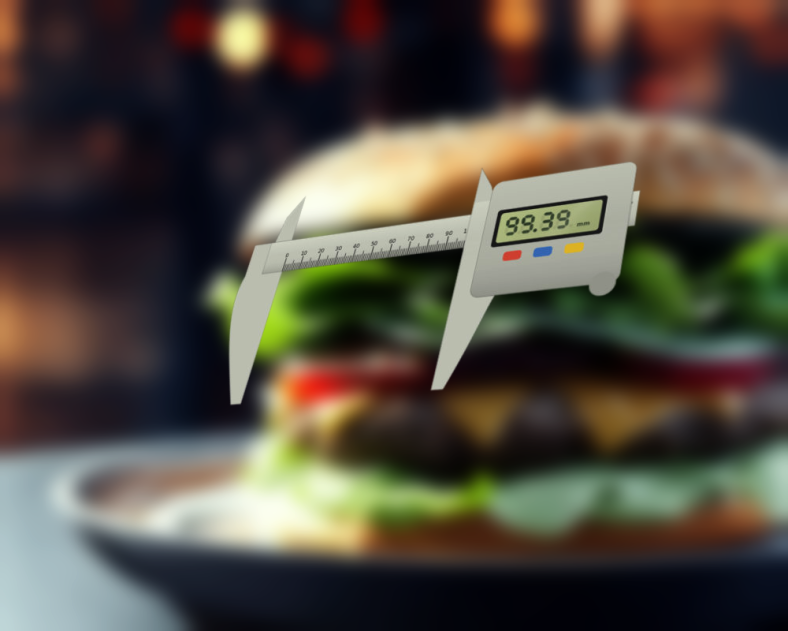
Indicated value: 99.39 mm
